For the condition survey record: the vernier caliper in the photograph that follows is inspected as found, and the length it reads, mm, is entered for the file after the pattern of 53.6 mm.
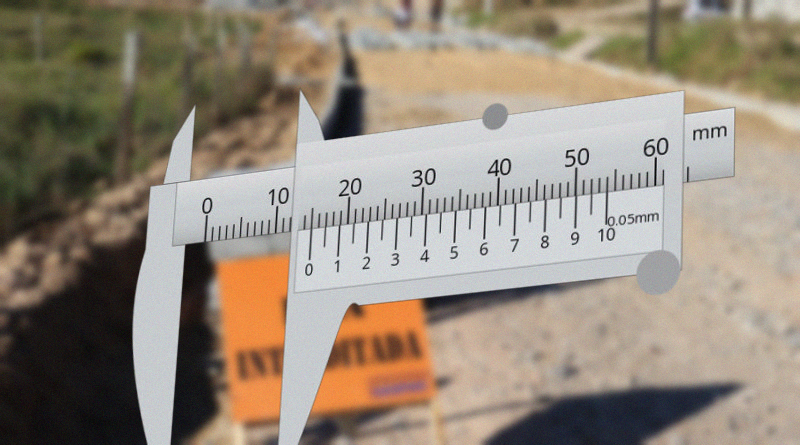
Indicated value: 15.0 mm
